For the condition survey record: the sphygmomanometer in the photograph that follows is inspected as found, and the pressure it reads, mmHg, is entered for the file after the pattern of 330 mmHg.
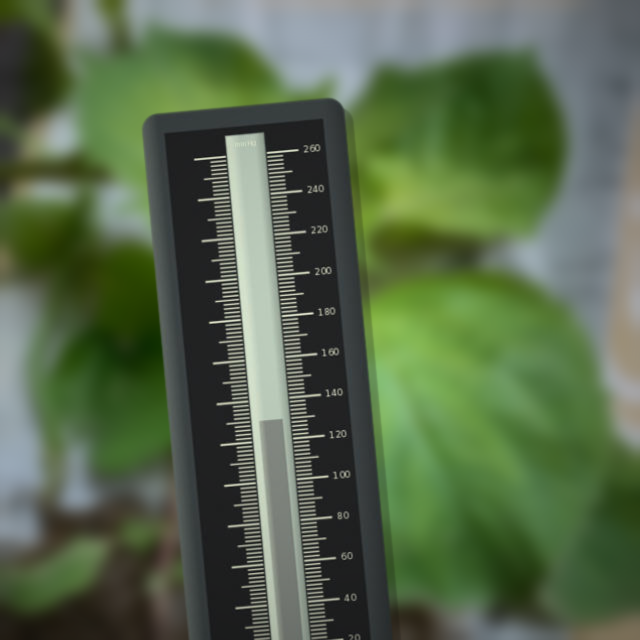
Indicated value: 130 mmHg
